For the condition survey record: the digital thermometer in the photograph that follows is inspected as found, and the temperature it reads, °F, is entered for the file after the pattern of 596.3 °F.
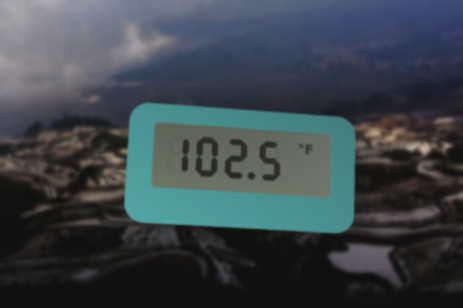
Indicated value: 102.5 °F
